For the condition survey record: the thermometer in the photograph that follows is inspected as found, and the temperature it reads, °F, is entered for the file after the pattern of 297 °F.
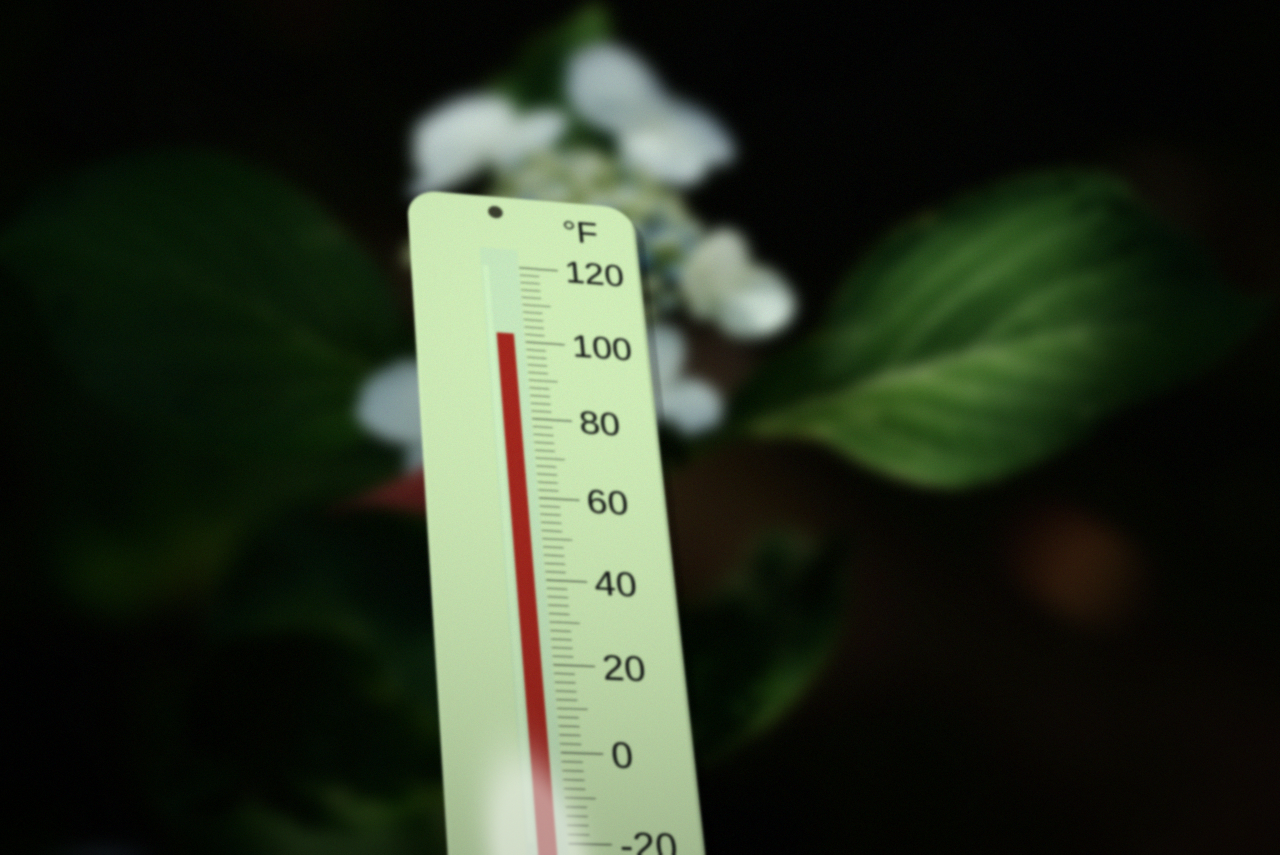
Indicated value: 102 °F
